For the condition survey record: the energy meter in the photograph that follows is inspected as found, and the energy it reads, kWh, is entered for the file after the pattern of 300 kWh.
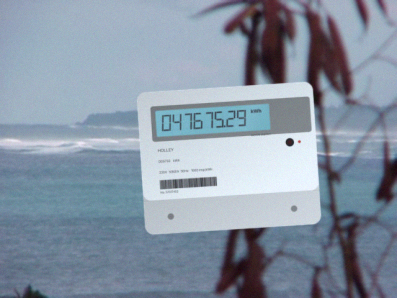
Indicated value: 47675.29 kWh
